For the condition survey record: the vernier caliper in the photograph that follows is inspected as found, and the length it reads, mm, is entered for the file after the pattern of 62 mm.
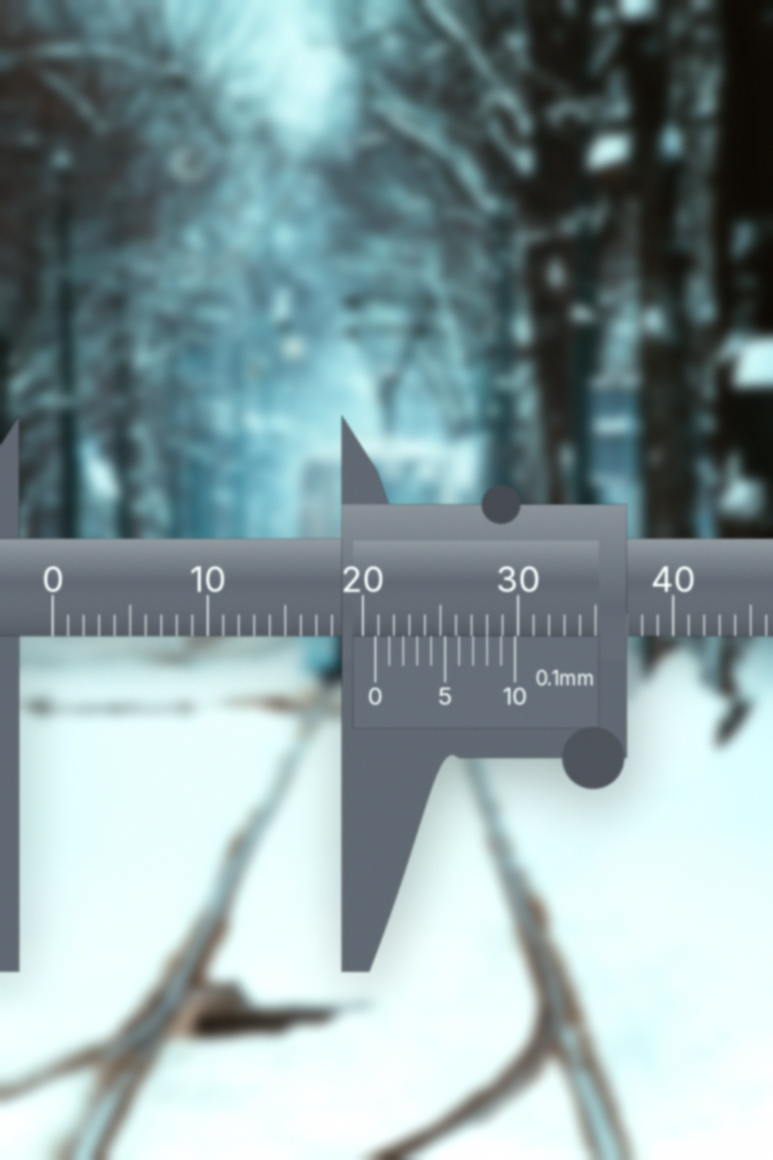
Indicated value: 20.8 mm
